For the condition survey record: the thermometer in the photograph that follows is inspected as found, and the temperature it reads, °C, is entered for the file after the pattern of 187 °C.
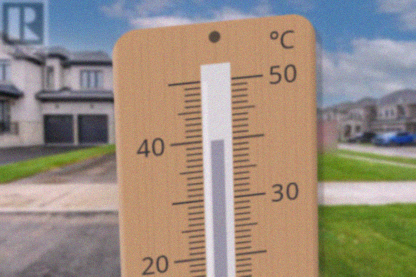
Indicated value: 40 °C
